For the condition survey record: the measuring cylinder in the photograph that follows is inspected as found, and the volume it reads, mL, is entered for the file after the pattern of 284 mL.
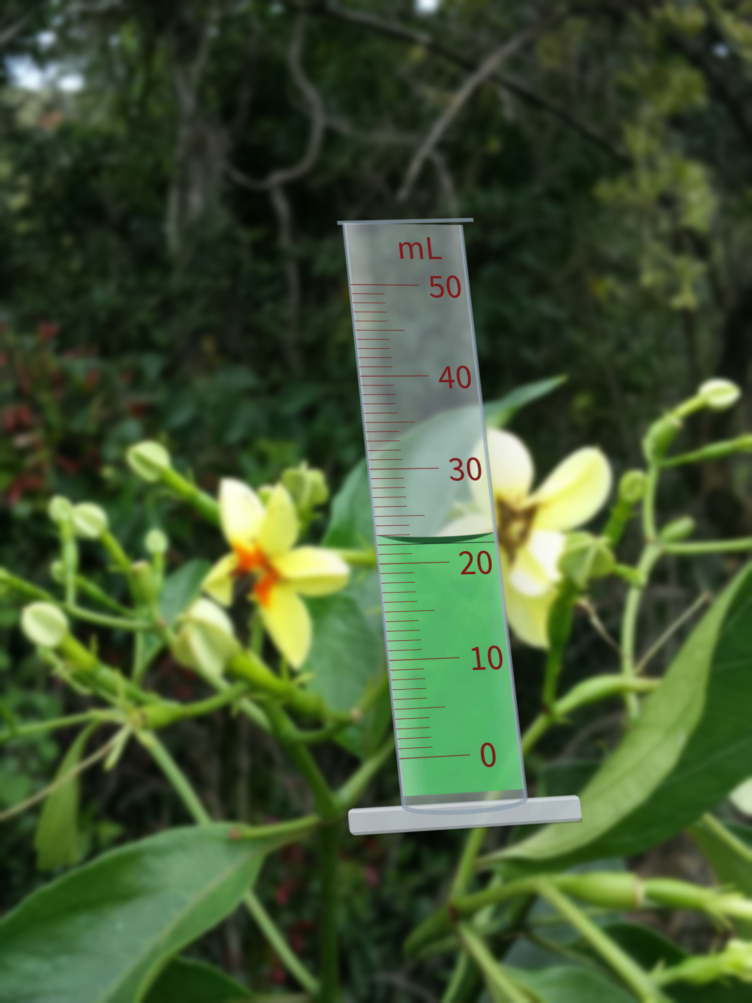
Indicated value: 22 mL
